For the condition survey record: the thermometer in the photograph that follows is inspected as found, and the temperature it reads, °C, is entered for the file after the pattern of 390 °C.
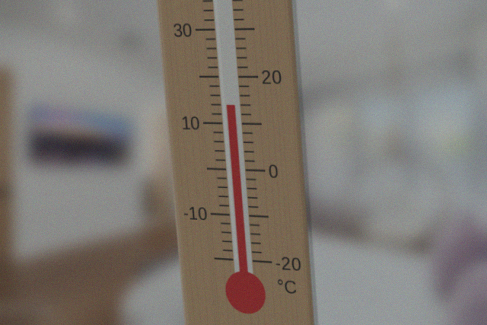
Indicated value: 14 °C
